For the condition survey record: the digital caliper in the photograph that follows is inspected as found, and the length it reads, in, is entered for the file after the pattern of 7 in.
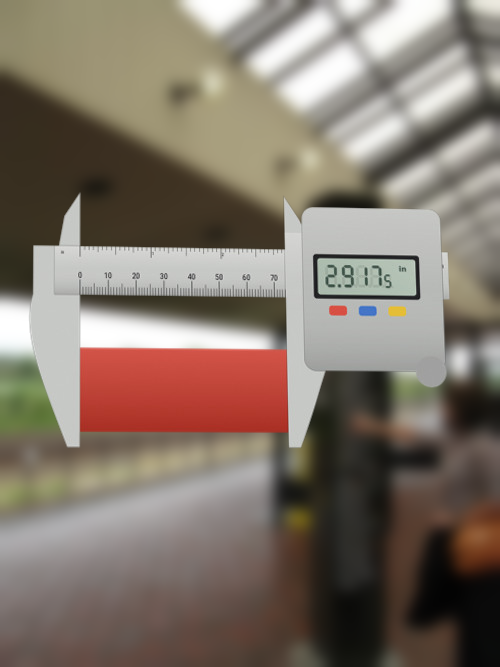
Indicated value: 2.9175 in
